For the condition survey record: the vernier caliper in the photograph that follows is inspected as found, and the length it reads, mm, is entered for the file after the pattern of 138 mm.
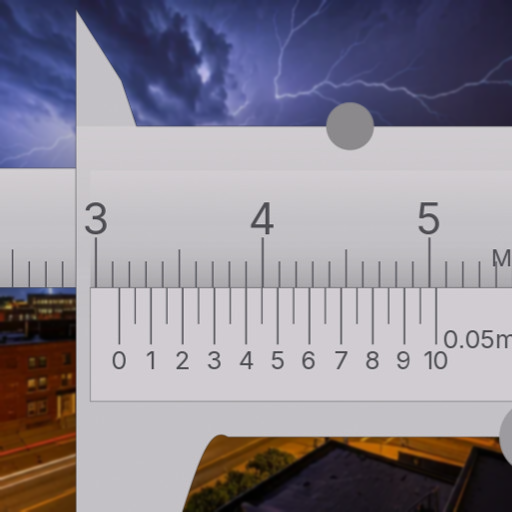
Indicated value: 31.4 mm
